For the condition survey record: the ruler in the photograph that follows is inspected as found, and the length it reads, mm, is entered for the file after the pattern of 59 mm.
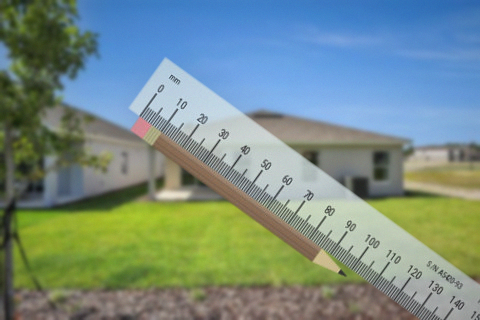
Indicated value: 100 mm
